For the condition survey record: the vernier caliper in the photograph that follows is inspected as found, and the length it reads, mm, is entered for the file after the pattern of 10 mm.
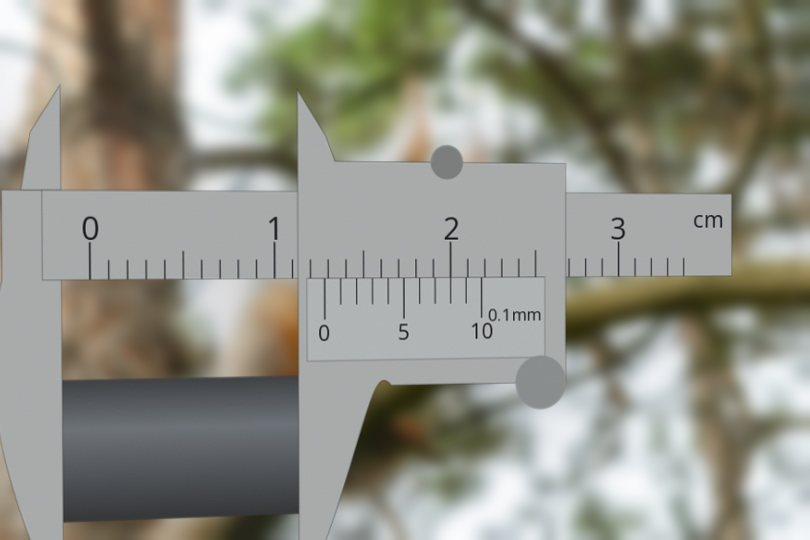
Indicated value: 12.8 mm
